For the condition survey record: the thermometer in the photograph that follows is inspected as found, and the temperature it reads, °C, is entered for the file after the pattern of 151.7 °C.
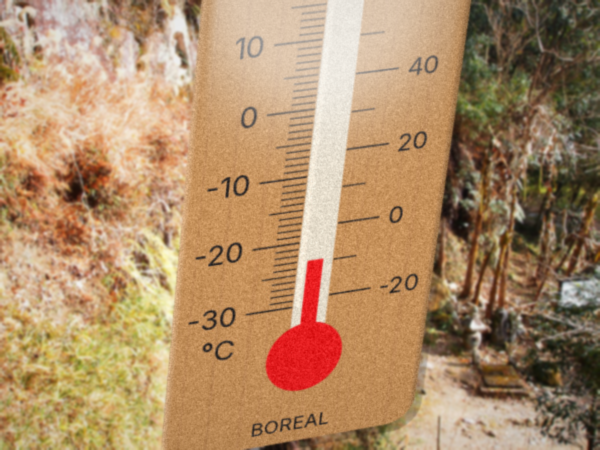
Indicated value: -23 °C
